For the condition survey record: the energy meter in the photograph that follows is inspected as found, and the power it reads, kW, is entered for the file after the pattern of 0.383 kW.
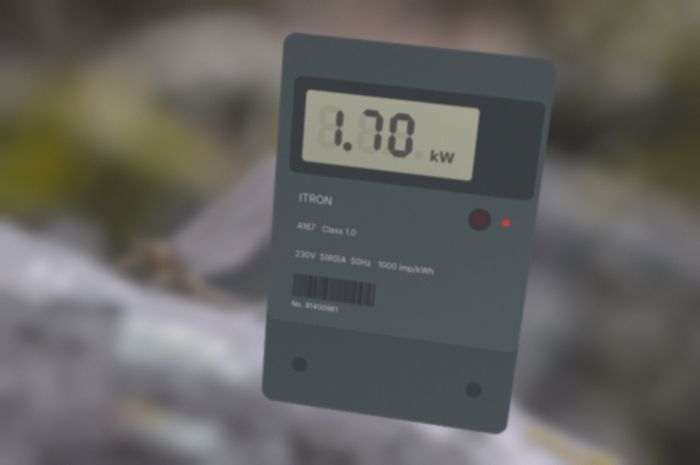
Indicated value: 1.70 kW
